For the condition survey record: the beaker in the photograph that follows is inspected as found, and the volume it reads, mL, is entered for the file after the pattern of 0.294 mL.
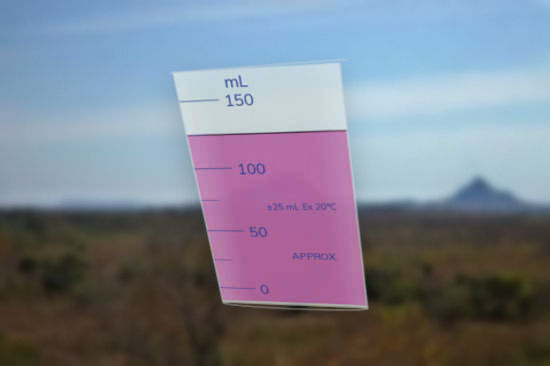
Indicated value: 125 mL
